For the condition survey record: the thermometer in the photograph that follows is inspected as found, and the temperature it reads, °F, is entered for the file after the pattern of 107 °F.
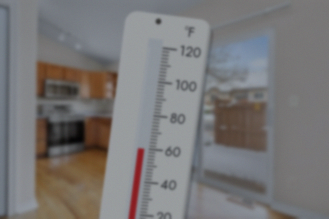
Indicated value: 60 °F
